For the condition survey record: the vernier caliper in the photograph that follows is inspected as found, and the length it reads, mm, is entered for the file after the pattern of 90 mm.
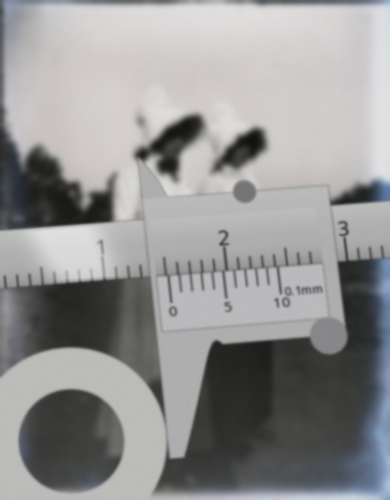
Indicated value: 15.2 mm
